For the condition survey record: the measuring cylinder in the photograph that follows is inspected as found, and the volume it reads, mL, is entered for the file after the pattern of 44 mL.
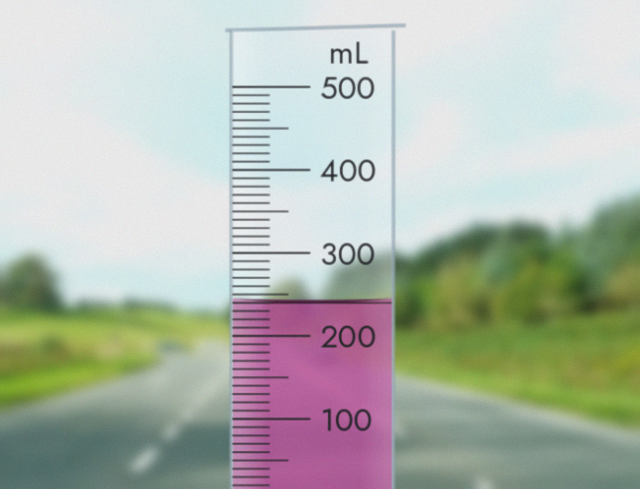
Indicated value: 240 mL
